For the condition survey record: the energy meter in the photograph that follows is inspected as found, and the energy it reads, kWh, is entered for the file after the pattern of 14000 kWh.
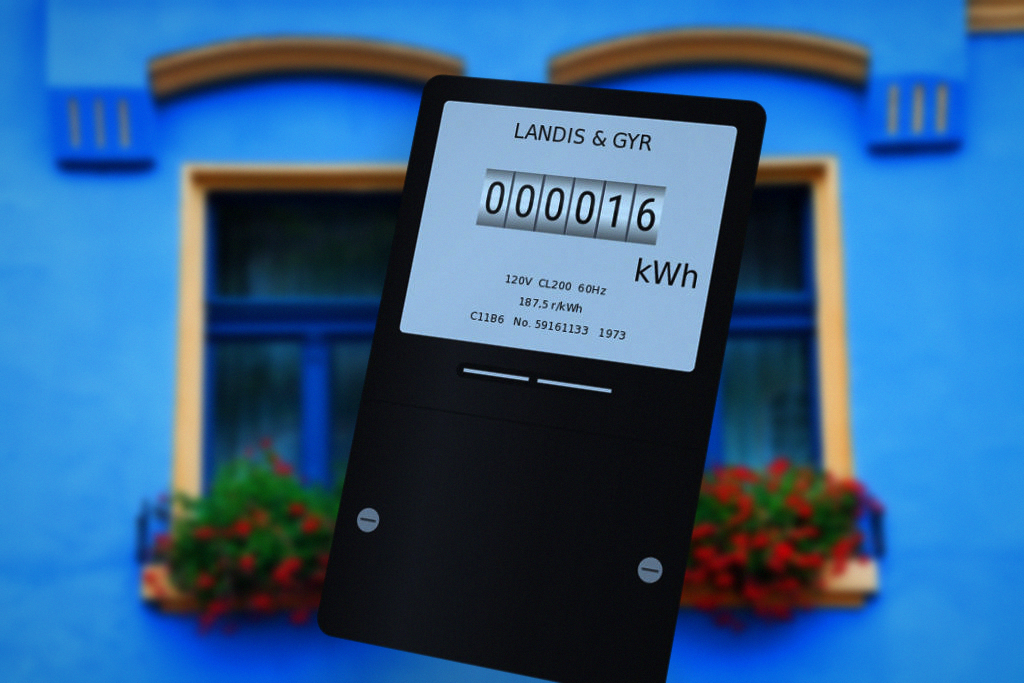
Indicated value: 16 kWh
